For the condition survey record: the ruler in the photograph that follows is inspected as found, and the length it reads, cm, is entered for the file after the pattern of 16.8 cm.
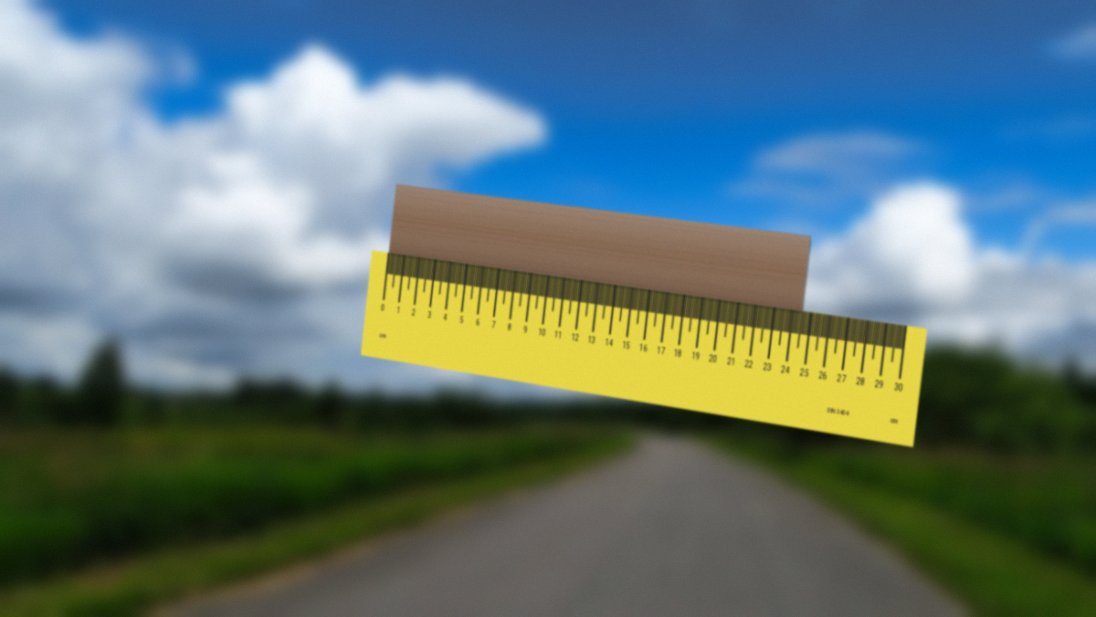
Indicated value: 24.5 cm
